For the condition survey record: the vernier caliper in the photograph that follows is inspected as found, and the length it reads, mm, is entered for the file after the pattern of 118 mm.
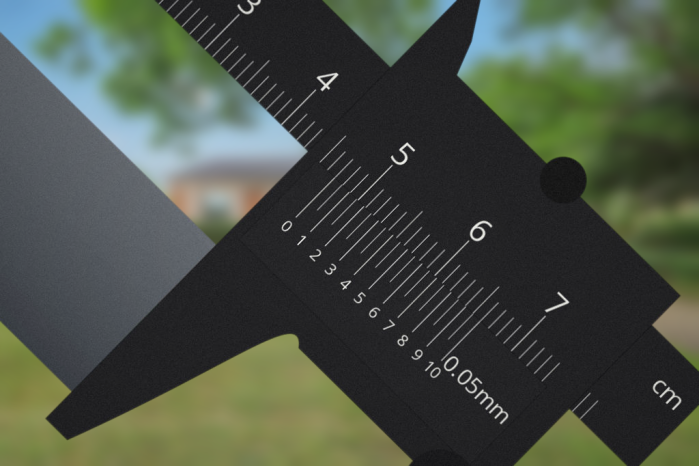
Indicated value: 47.0 mm
